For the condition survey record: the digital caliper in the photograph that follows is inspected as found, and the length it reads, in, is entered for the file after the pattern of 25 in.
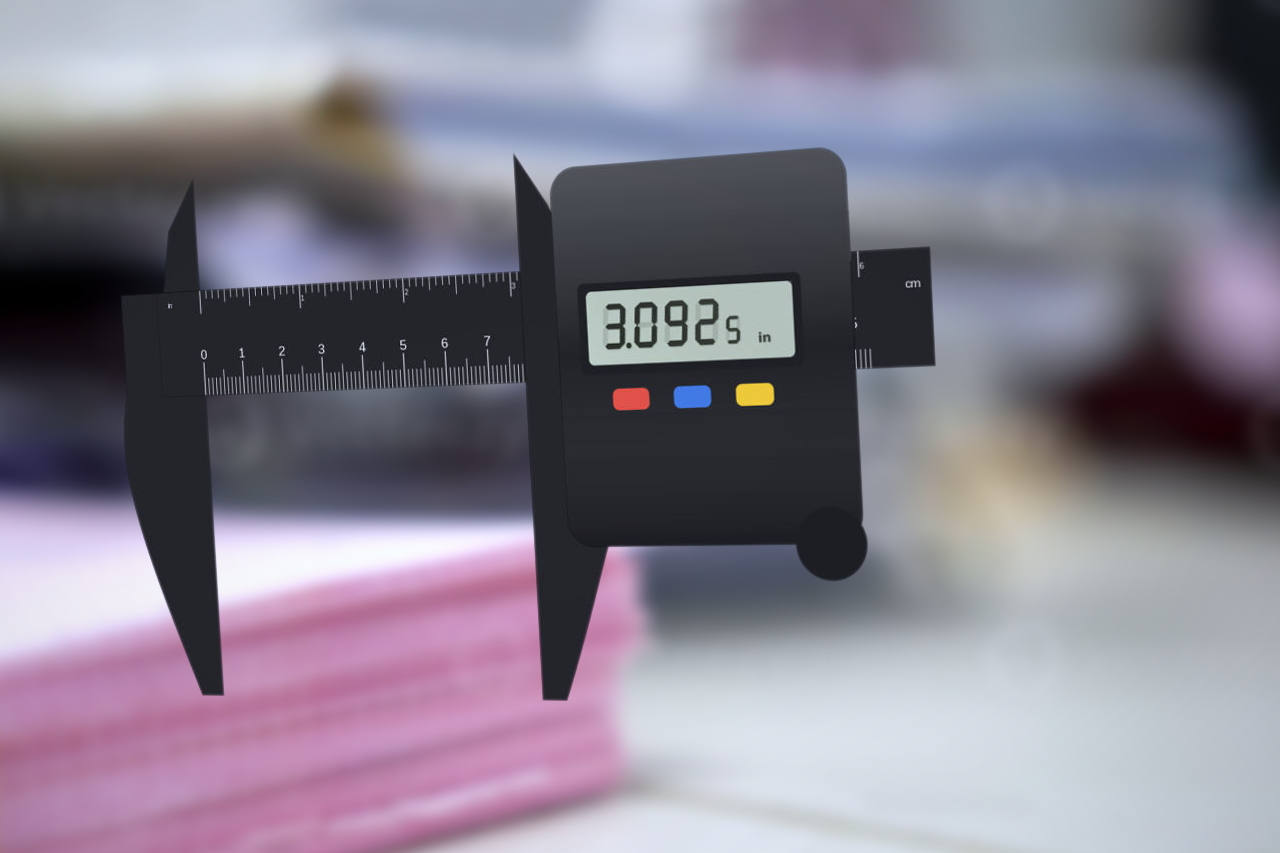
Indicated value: 3.0925 in
